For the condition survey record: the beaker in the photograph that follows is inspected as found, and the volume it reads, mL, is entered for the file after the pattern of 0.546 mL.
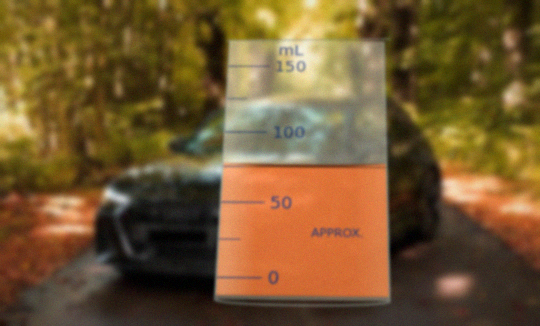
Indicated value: 75 mL
